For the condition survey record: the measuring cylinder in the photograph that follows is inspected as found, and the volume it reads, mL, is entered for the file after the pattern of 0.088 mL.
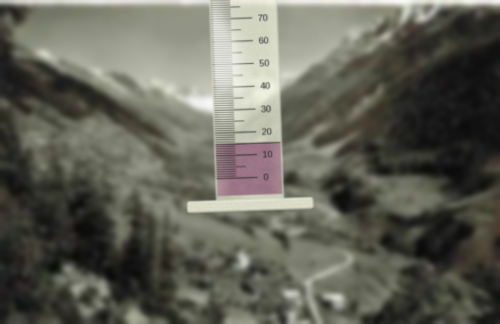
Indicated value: 15 mL
